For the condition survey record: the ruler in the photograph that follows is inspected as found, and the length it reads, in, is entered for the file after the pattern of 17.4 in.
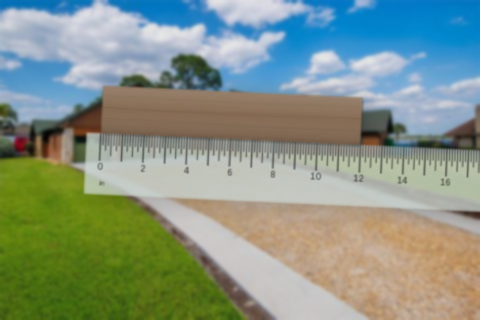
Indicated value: 12 in
